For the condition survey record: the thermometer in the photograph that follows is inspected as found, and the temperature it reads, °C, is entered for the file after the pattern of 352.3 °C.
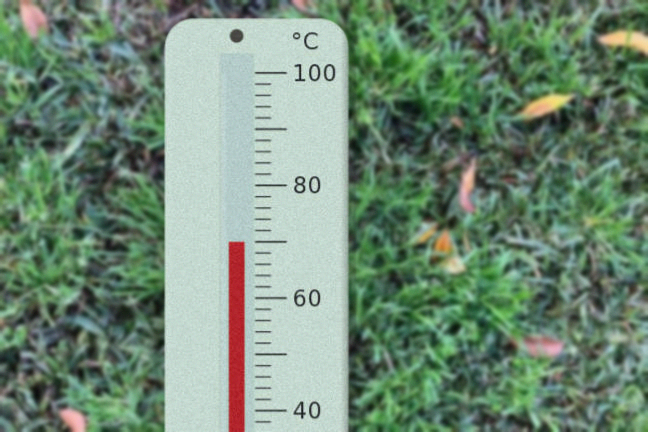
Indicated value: 70 °C
